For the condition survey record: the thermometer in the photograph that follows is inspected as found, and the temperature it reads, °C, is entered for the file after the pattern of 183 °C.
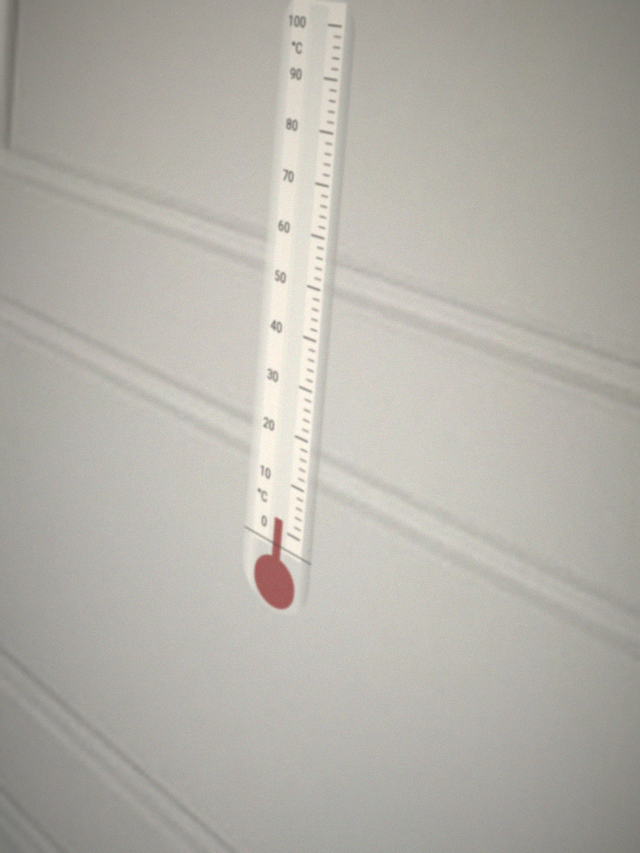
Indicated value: 2 °C
